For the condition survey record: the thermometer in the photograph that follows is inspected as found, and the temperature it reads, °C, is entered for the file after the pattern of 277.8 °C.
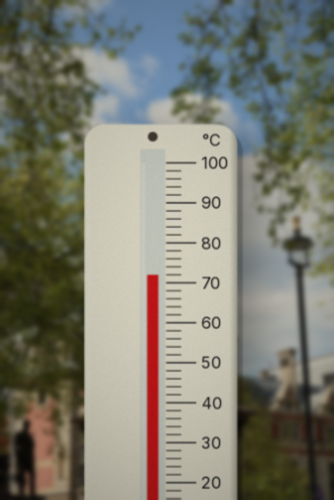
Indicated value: 72 °C
